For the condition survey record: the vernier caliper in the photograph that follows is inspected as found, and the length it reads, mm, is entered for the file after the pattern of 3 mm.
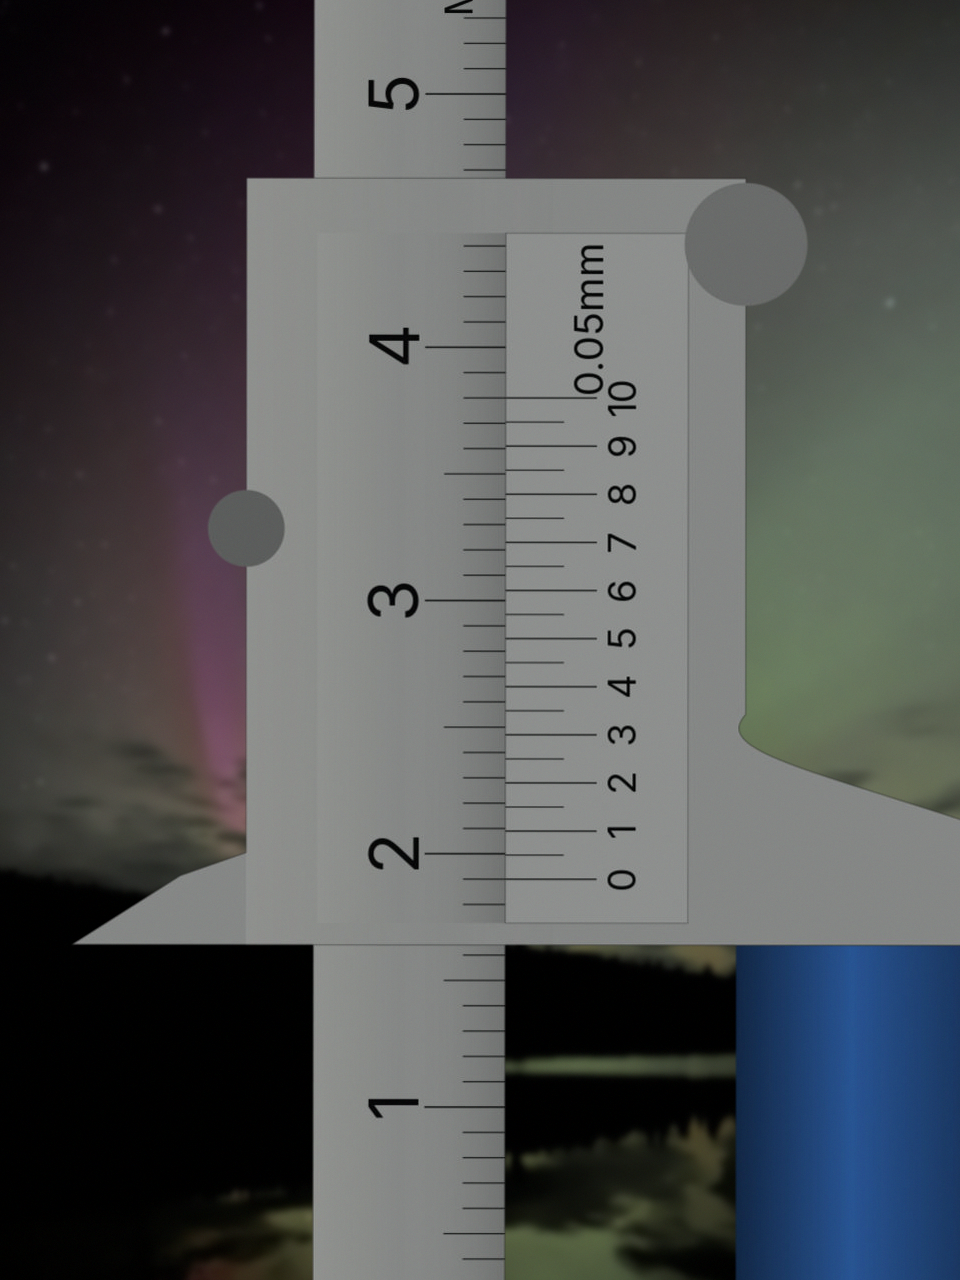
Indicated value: 19.00 mm
